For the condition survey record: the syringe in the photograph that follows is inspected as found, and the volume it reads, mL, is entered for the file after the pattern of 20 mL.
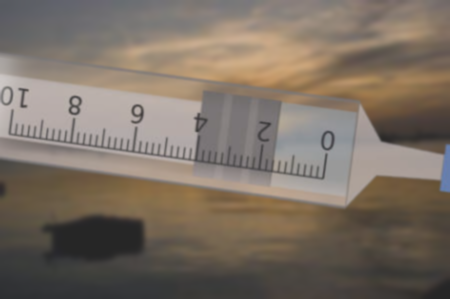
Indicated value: 1.6 mL
